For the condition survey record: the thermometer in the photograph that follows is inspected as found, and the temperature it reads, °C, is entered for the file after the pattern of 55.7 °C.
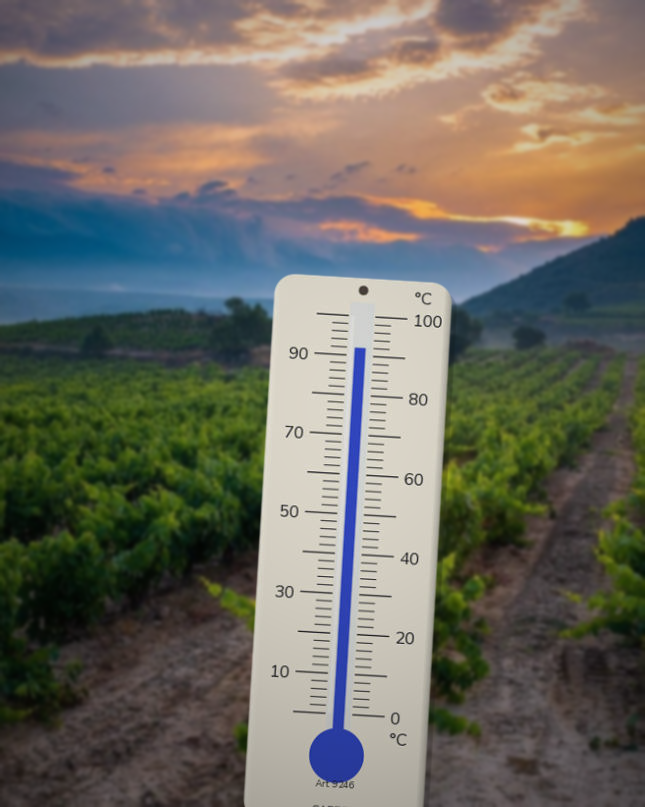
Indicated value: 92 °C
